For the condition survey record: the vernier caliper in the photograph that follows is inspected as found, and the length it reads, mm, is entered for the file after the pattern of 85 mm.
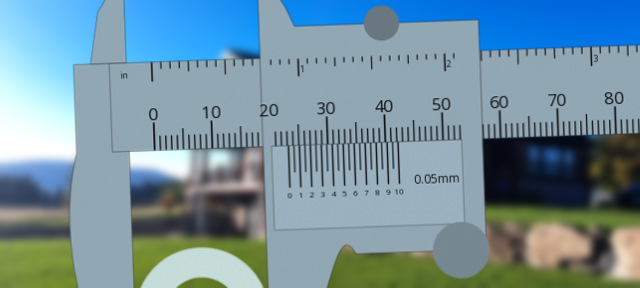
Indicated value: 23.2 mm
